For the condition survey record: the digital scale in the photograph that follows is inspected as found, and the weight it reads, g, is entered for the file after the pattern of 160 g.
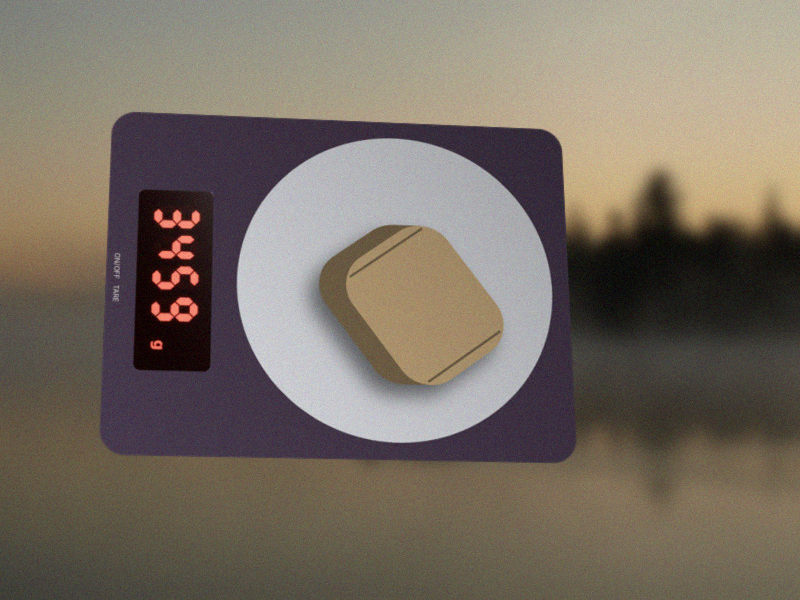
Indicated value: 3459 g
